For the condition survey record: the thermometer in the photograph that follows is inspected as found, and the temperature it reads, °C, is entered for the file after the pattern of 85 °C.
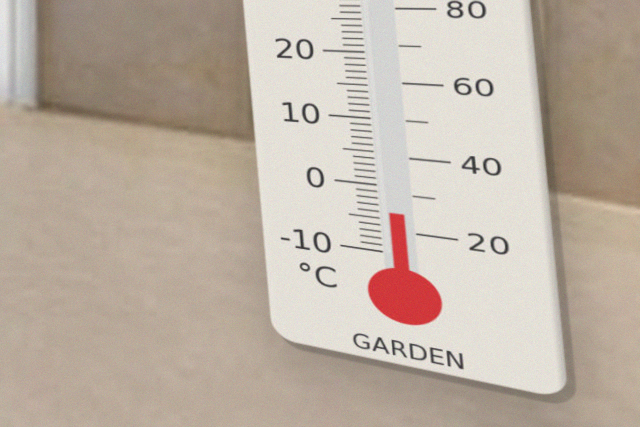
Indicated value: -4 °C
